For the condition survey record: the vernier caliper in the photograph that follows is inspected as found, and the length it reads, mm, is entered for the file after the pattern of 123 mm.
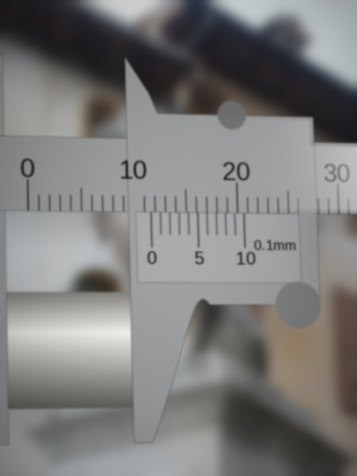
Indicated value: 11.6 mm
